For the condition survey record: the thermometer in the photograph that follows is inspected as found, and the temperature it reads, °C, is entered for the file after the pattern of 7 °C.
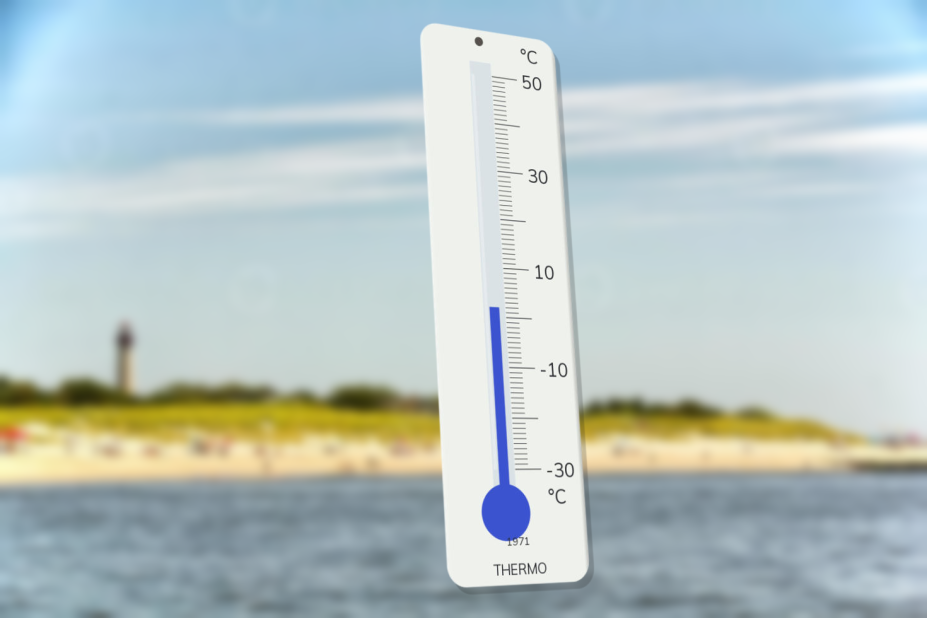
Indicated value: 2 °C
